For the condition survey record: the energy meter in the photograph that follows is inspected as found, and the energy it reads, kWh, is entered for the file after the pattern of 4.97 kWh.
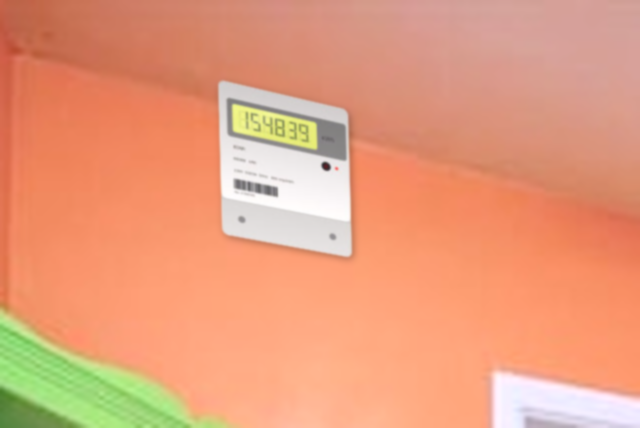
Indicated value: 154839 kWh
